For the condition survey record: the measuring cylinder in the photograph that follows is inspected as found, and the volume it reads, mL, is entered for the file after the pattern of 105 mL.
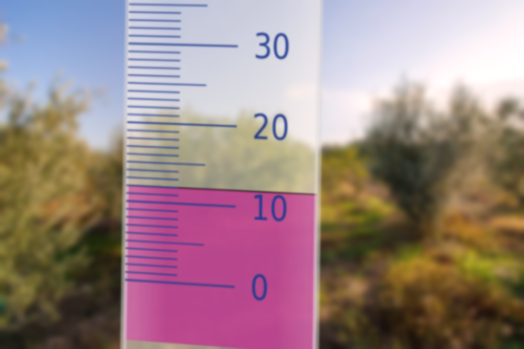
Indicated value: 12 mL
